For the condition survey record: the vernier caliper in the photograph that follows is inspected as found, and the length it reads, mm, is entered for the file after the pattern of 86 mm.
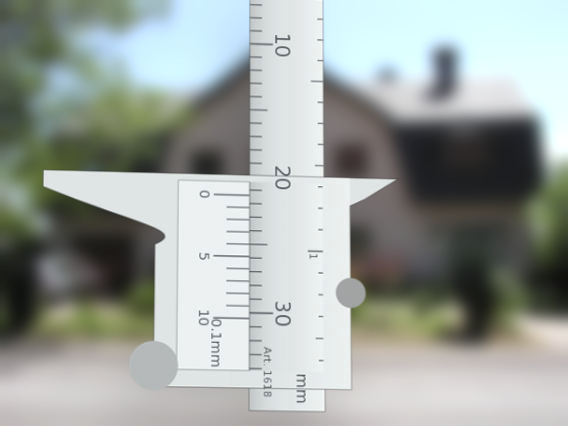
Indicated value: 21.4 mm
